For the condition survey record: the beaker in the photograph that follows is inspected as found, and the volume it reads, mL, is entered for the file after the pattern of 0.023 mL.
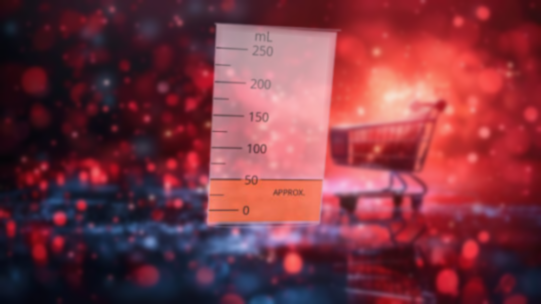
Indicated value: 50 mL
